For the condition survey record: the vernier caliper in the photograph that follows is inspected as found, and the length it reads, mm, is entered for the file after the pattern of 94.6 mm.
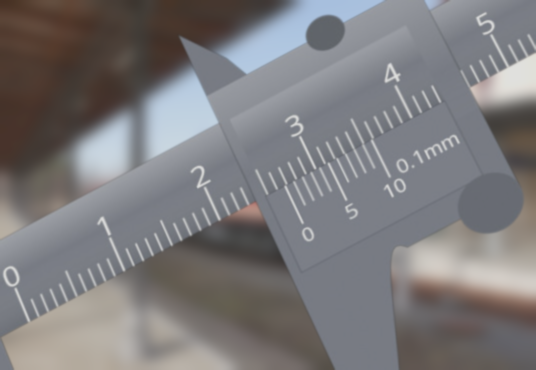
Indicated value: 26.8 mm
